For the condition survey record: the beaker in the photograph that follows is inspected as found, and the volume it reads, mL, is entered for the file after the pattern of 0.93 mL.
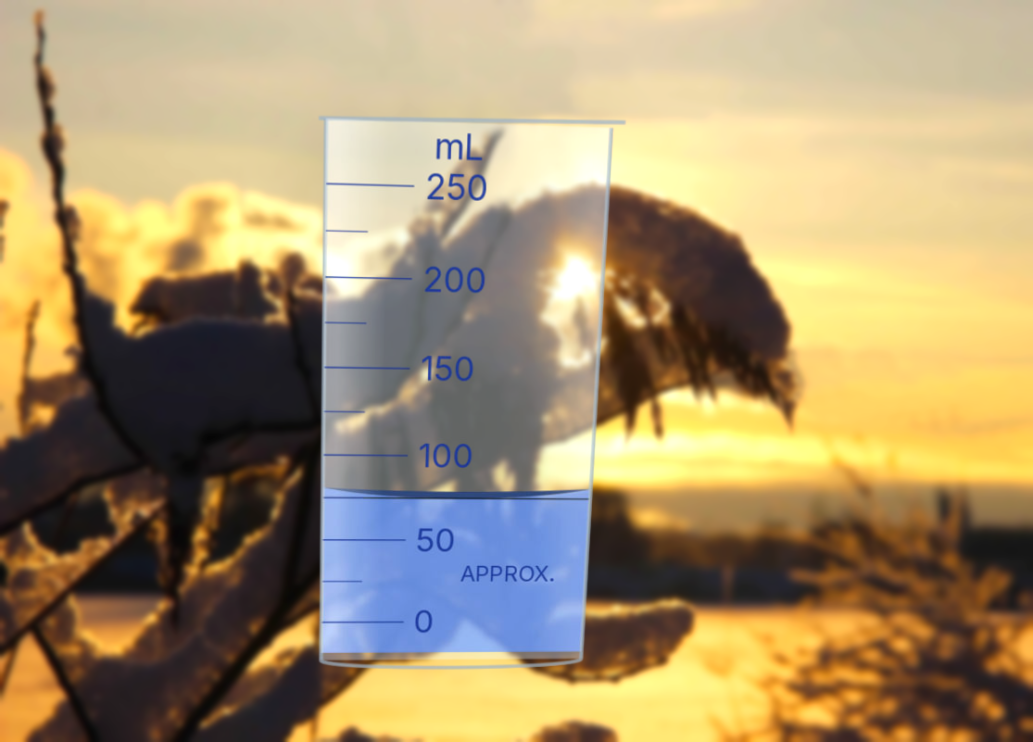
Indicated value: 75 mL
